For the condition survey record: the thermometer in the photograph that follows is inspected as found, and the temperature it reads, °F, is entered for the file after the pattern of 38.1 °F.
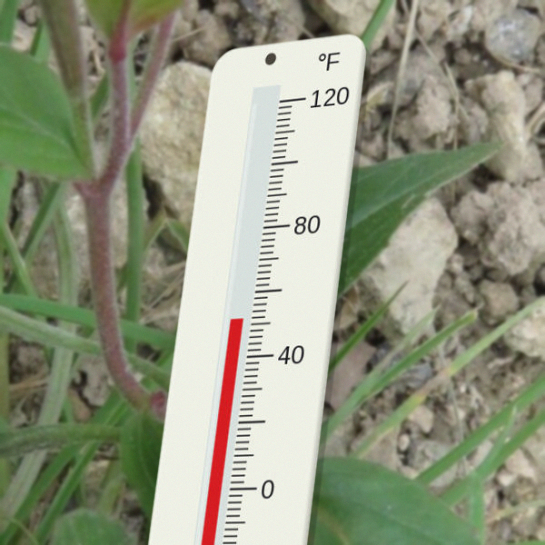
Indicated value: 52 °F
